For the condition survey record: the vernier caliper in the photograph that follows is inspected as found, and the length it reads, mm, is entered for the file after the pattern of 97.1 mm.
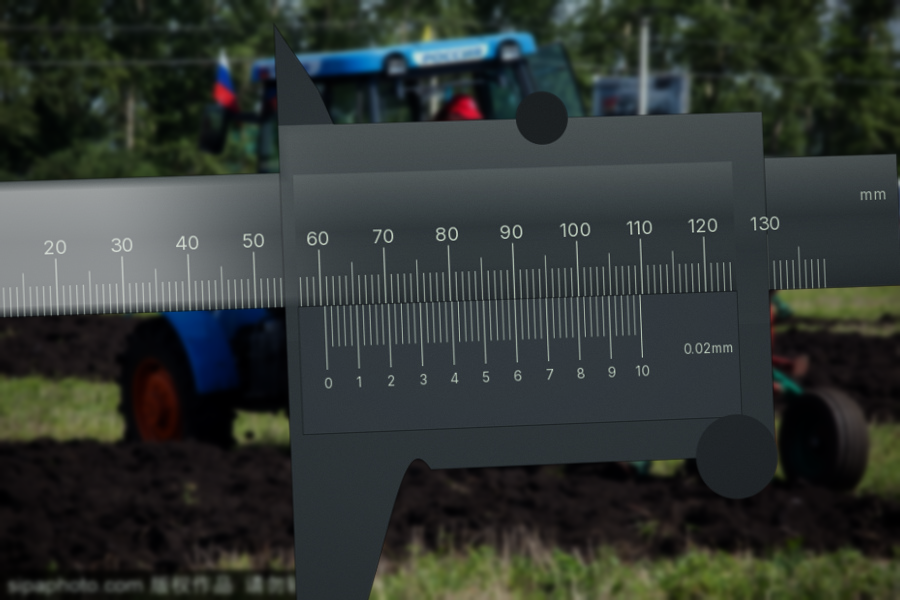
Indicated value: 60.6 mm
